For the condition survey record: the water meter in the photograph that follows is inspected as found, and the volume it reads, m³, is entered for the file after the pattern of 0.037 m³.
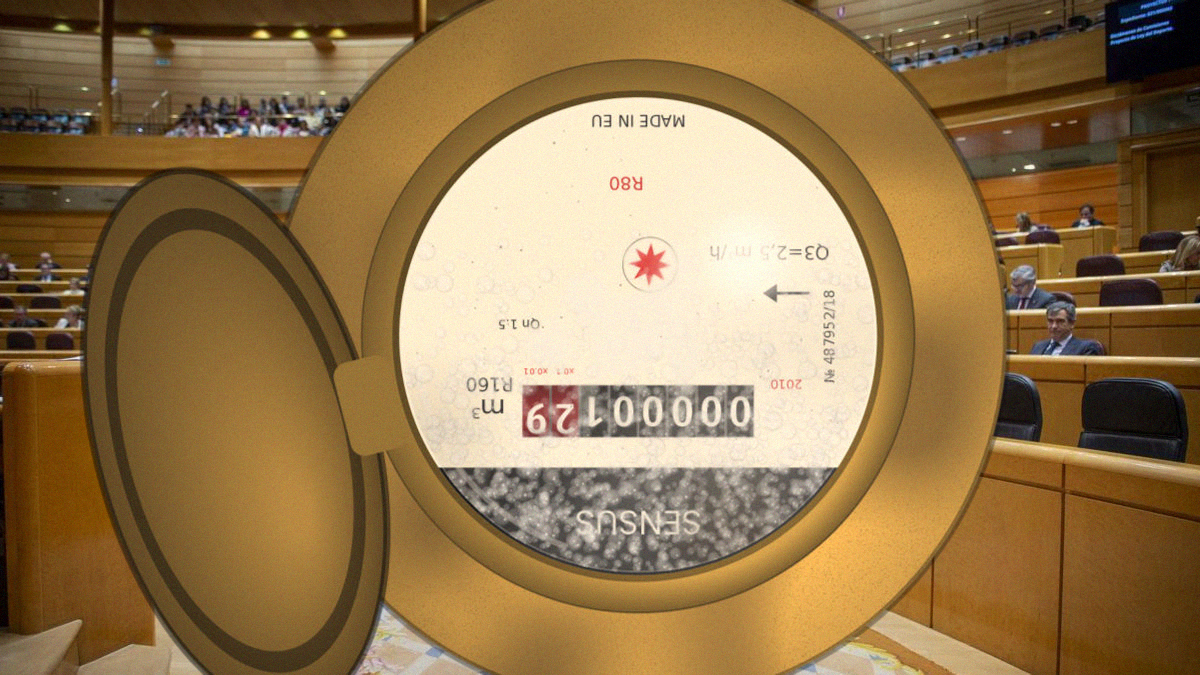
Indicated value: 1.29 m³
